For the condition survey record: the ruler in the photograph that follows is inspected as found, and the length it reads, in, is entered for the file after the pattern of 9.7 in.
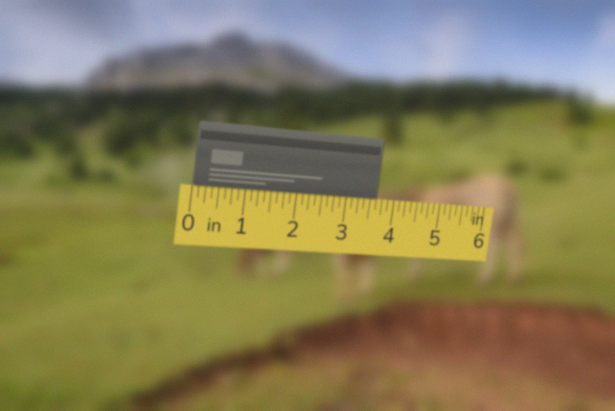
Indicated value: 3.625 in
